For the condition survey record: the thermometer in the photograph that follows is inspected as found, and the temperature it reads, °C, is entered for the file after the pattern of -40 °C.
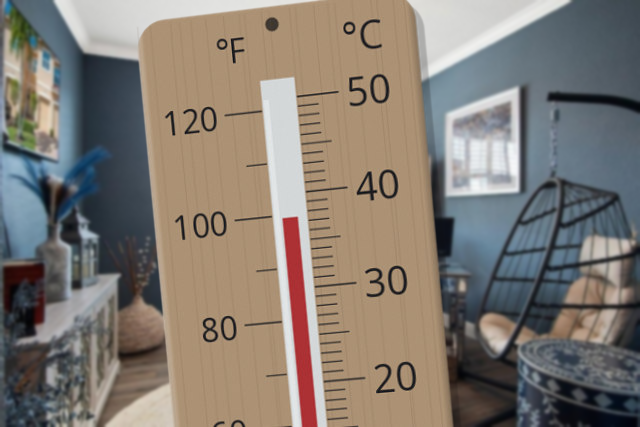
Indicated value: 37.5 °C
